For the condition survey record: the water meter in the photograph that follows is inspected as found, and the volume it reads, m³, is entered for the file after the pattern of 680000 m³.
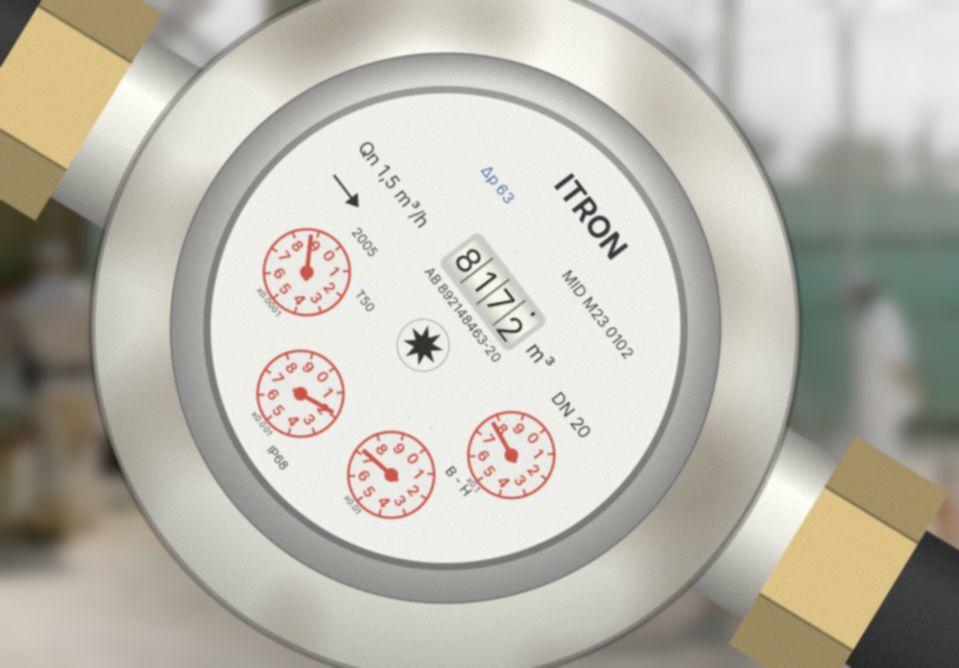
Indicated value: 8171.7718 m³
